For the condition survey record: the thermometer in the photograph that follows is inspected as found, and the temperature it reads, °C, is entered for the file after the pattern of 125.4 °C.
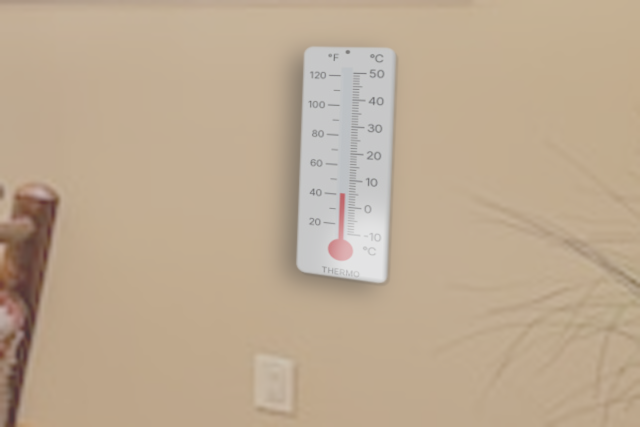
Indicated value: 5 °C
